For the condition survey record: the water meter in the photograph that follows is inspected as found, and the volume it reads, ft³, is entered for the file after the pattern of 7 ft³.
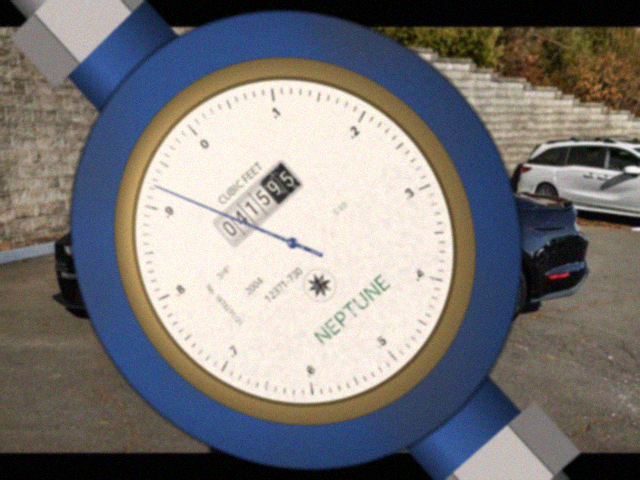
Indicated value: 41594.92 ft³
